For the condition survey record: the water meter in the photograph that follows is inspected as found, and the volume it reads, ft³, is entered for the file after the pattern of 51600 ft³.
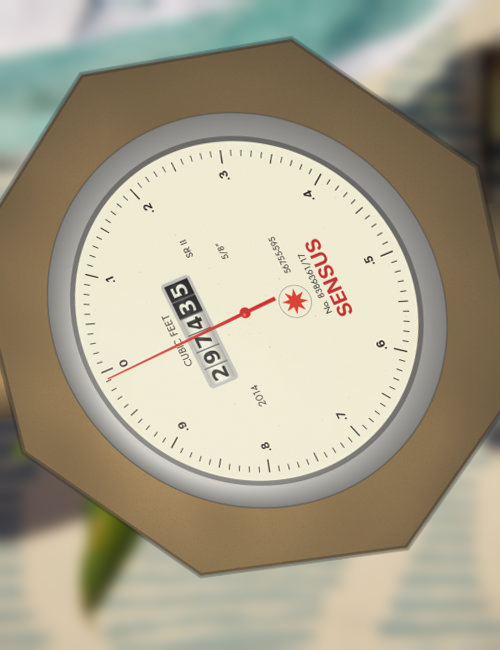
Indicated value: 297434.99 ft³
